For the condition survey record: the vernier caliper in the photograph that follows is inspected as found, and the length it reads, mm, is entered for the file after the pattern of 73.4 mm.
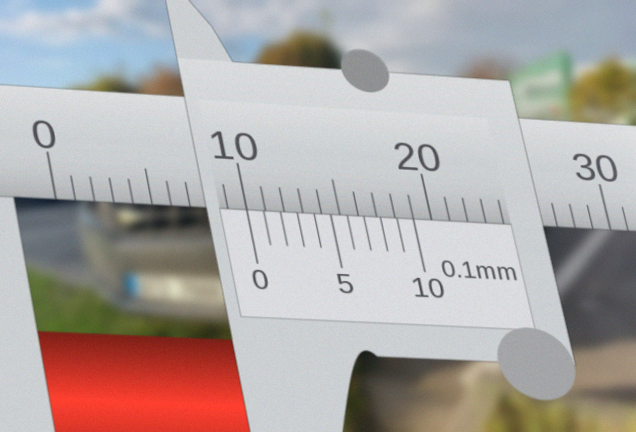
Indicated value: 10.0 mm
